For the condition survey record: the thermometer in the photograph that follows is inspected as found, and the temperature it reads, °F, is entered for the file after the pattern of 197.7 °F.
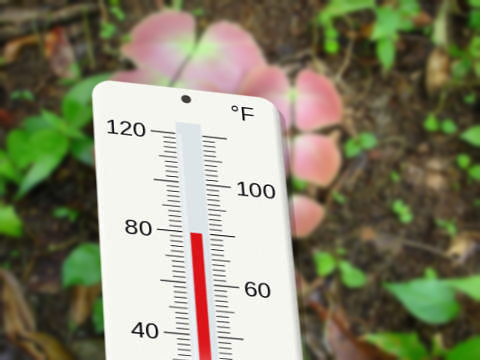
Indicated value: 80 °F
